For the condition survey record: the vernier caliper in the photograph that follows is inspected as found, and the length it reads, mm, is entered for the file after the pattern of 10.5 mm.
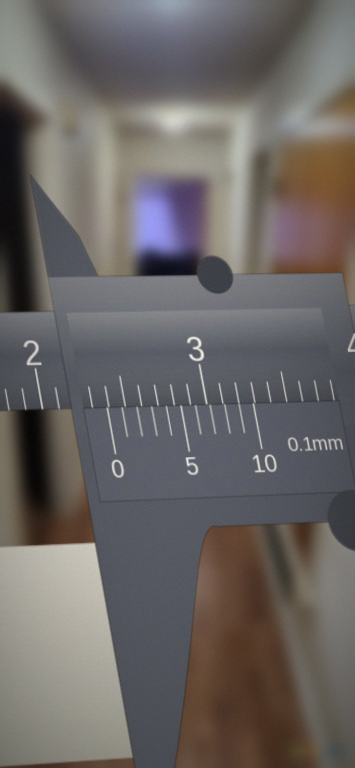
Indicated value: 23.9 mm
